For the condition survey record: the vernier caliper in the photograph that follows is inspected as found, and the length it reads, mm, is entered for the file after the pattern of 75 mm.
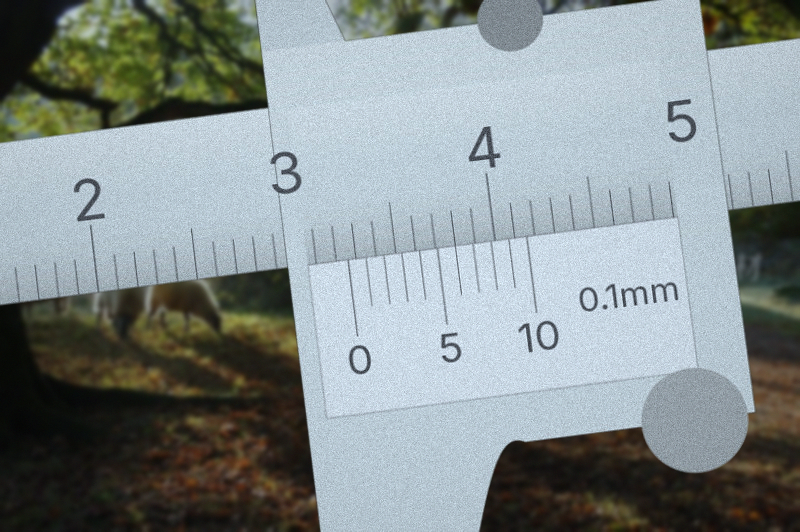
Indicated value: 32.6 mm
